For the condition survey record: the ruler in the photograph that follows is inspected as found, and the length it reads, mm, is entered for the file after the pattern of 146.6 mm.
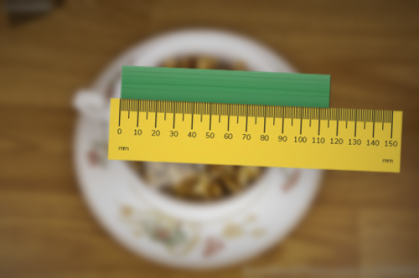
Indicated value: 115 mm
